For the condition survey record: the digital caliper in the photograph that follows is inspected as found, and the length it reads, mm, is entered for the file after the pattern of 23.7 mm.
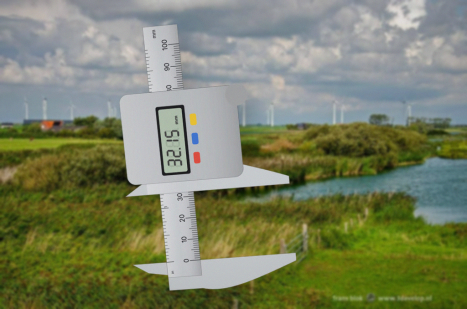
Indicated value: 32.15 mm
